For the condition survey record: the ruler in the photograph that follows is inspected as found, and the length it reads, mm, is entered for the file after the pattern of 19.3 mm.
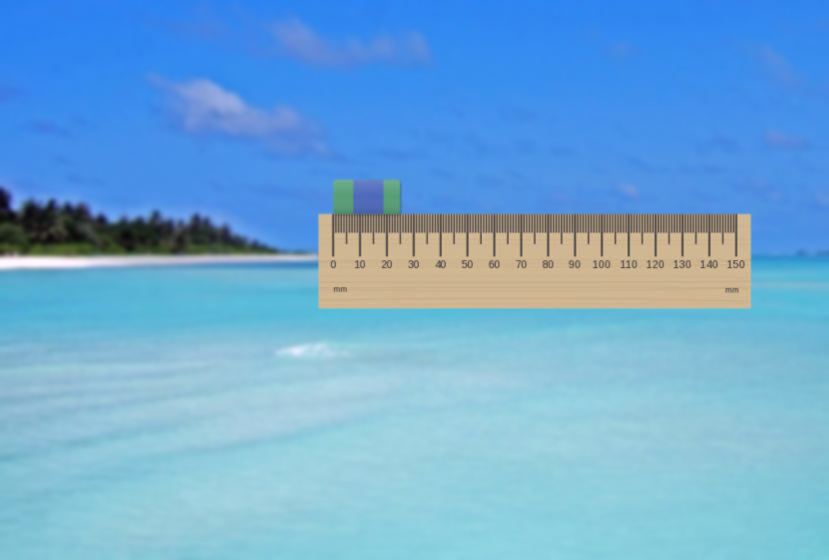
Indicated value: 25 mm
